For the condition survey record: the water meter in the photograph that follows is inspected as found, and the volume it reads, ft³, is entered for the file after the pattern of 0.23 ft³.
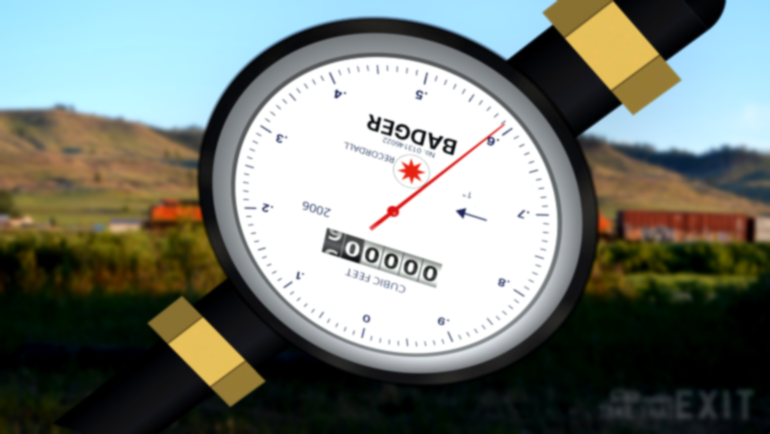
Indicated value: 5.59 ft³
